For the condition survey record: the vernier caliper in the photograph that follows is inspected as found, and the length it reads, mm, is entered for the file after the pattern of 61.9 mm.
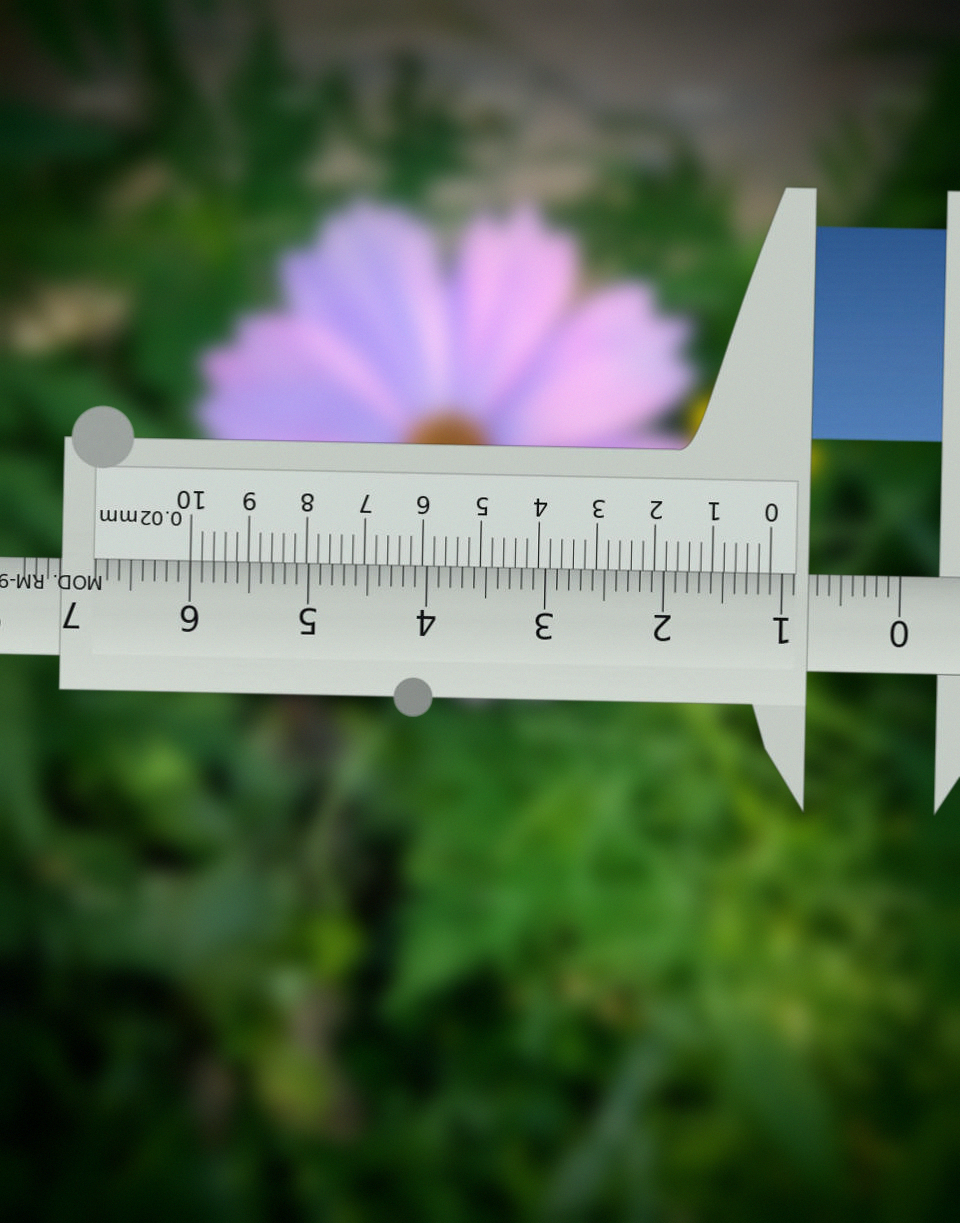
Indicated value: 11.0 mm
